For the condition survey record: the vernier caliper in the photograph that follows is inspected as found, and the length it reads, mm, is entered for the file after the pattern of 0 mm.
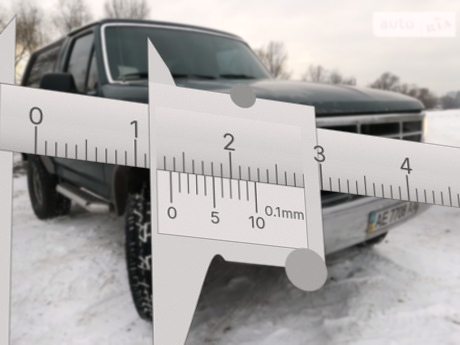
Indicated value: 13.6 mm
